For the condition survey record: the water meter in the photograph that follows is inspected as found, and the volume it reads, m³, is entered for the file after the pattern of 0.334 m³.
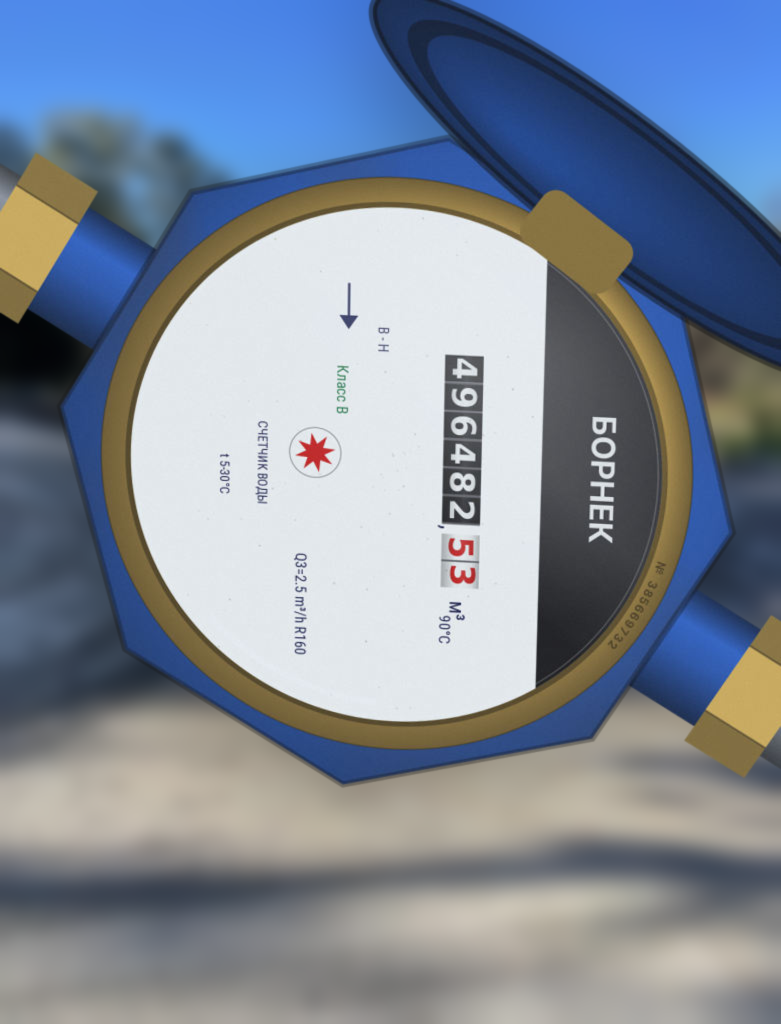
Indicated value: 496482.53 m³
